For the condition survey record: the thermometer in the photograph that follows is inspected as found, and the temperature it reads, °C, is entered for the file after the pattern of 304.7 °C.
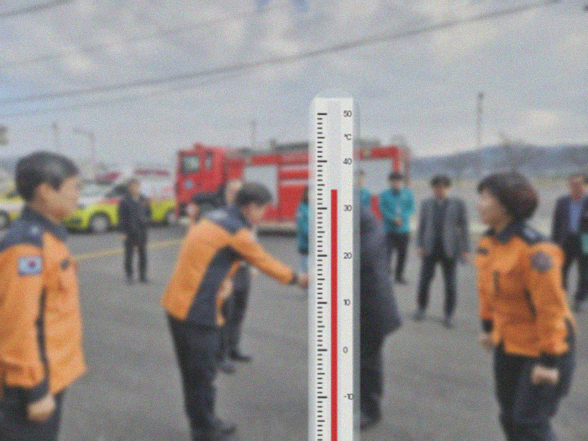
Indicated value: 34 °C
